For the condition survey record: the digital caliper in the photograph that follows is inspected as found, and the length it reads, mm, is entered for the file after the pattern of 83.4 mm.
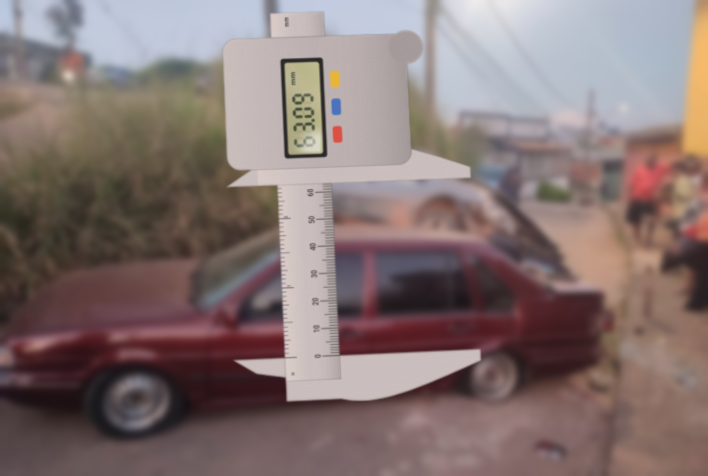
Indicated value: 63.09 mm
